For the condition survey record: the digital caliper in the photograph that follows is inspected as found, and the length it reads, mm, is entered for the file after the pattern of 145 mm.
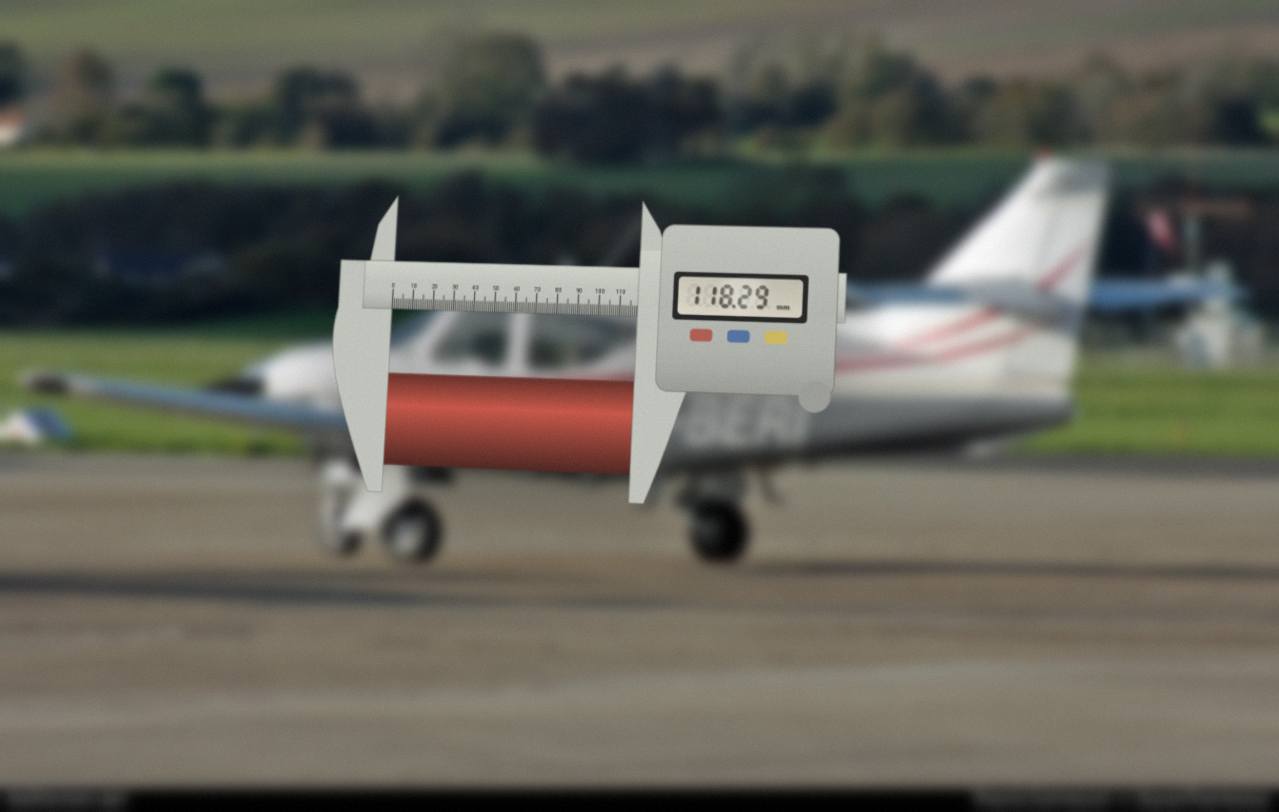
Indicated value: 118.29 mm
